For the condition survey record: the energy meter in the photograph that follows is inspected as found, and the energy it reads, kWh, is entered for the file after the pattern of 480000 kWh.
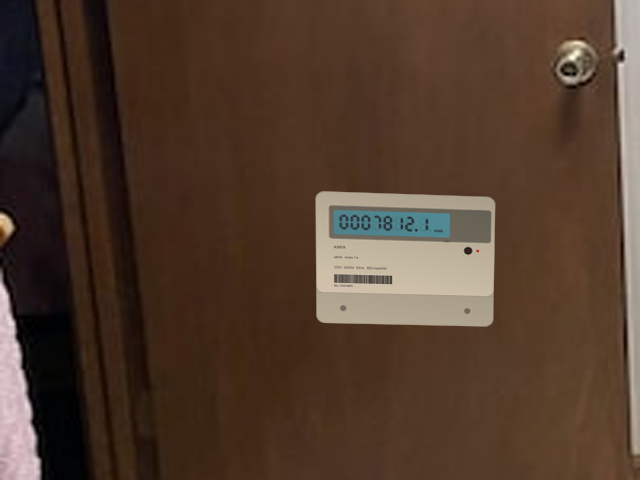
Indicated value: 7812.1 kWh
